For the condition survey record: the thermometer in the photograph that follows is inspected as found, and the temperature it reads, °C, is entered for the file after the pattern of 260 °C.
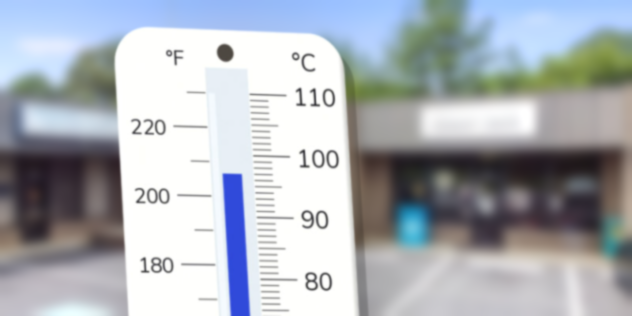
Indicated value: 97 °C
